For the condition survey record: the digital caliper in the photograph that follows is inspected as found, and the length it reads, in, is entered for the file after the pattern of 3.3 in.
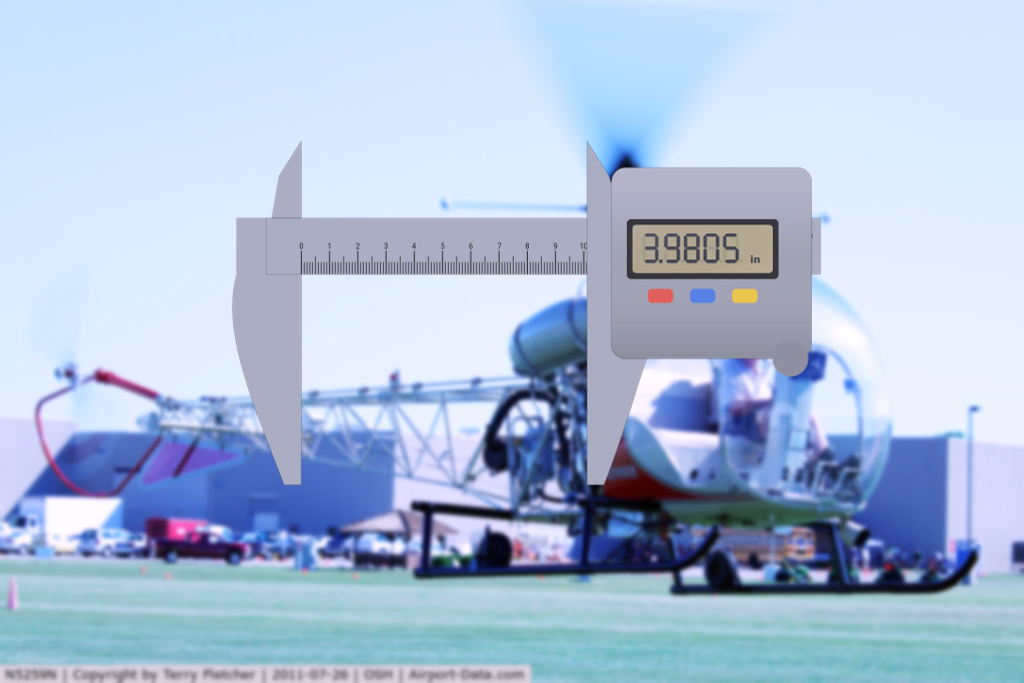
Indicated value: 3.9805 in
